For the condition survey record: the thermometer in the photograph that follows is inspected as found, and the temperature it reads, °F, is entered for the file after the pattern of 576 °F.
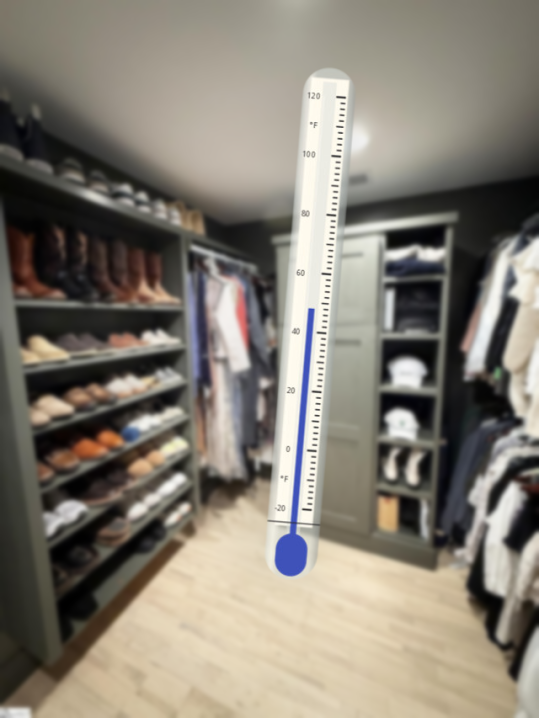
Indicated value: 48 °F
